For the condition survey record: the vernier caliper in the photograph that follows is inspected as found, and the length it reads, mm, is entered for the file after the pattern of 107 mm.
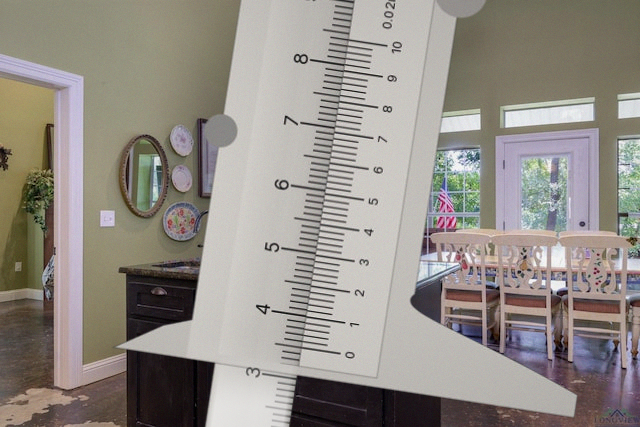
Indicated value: 35.0 mm
